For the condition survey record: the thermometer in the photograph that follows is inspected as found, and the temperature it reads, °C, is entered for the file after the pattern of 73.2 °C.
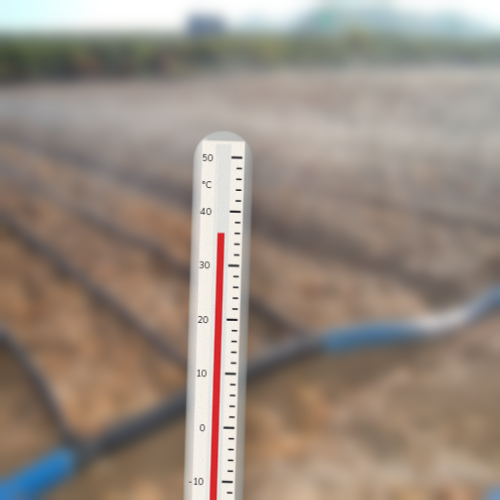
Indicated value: 36 °C
